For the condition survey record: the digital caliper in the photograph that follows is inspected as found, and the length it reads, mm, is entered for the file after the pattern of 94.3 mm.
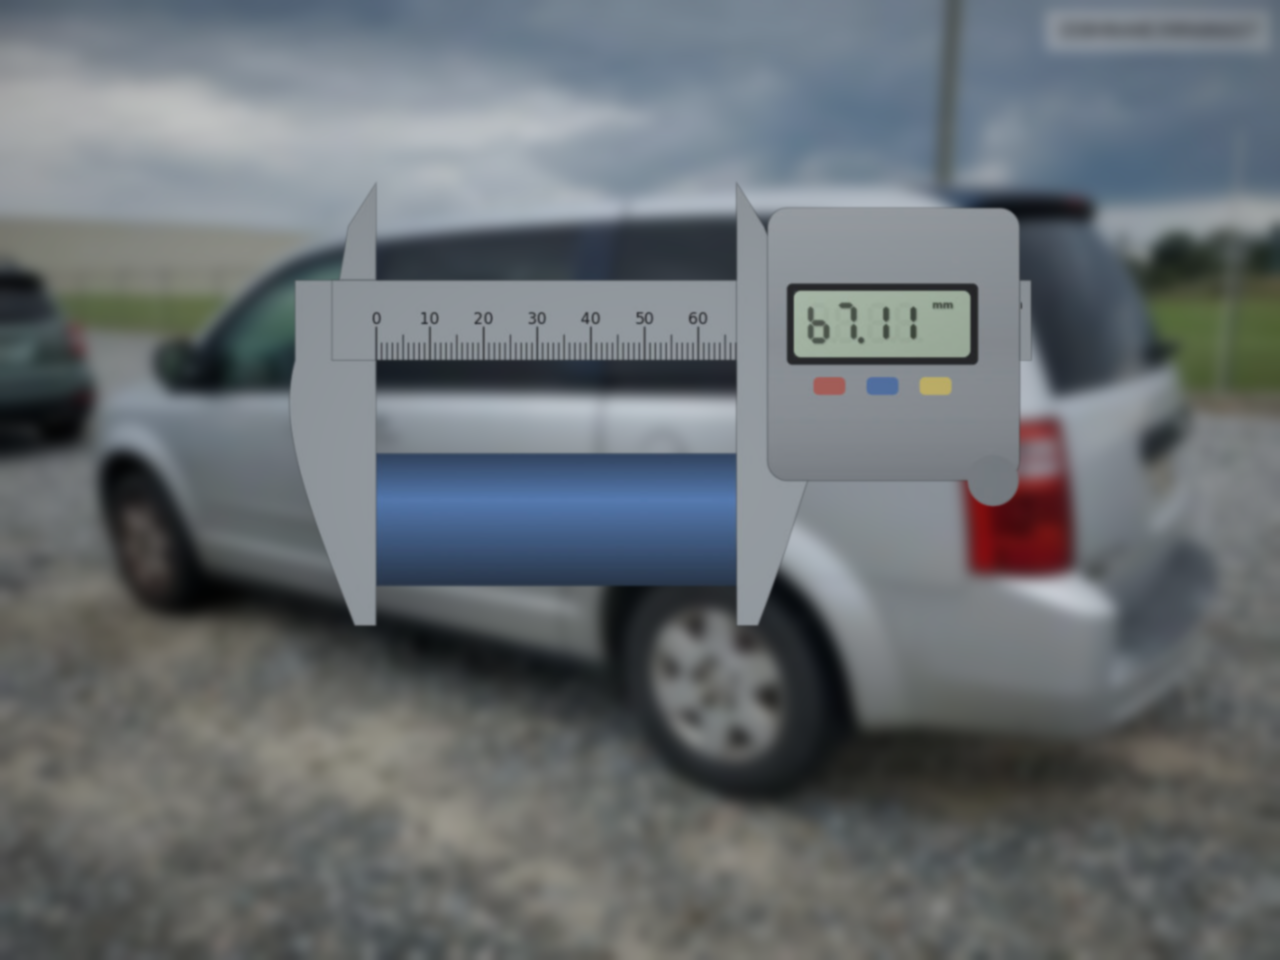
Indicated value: 67.11 mm
